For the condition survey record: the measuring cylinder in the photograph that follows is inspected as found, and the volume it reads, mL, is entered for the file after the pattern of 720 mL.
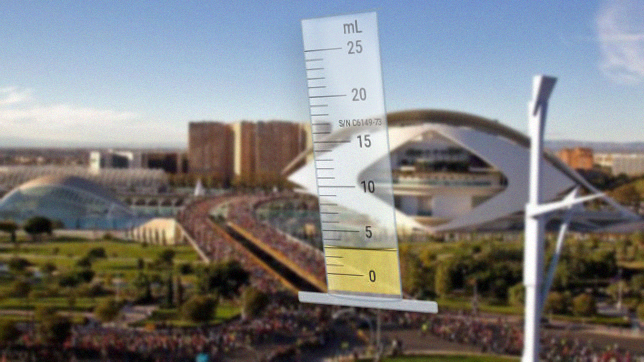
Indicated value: 3 mL
